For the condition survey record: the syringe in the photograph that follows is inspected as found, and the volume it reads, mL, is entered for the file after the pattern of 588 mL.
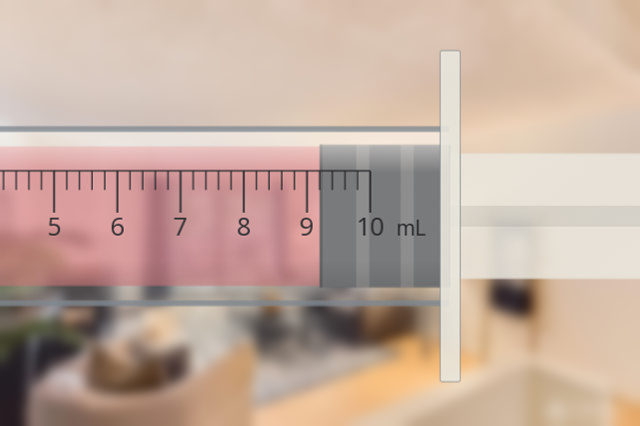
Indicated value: 9.2 mL
